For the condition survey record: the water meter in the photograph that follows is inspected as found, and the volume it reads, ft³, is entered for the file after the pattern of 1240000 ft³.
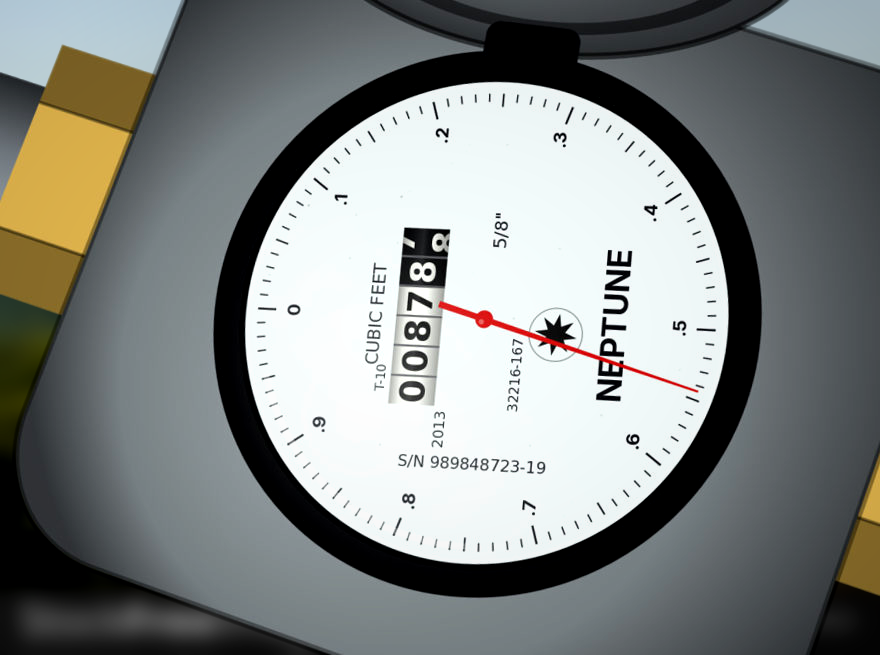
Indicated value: 8787.54 ft³
